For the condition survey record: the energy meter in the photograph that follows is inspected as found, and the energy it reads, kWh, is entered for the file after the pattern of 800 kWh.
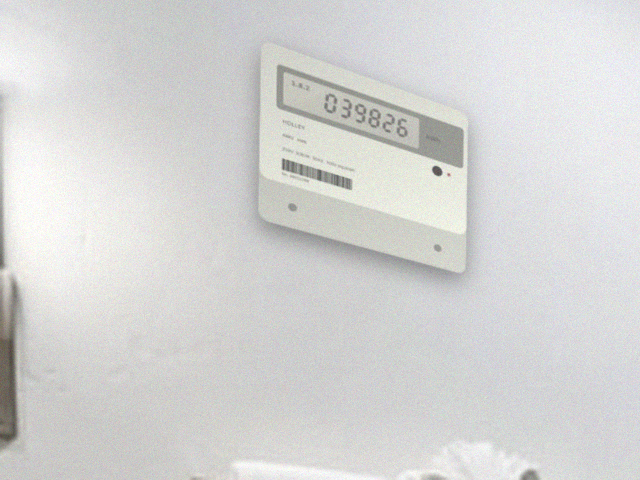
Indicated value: 39826 kWh
